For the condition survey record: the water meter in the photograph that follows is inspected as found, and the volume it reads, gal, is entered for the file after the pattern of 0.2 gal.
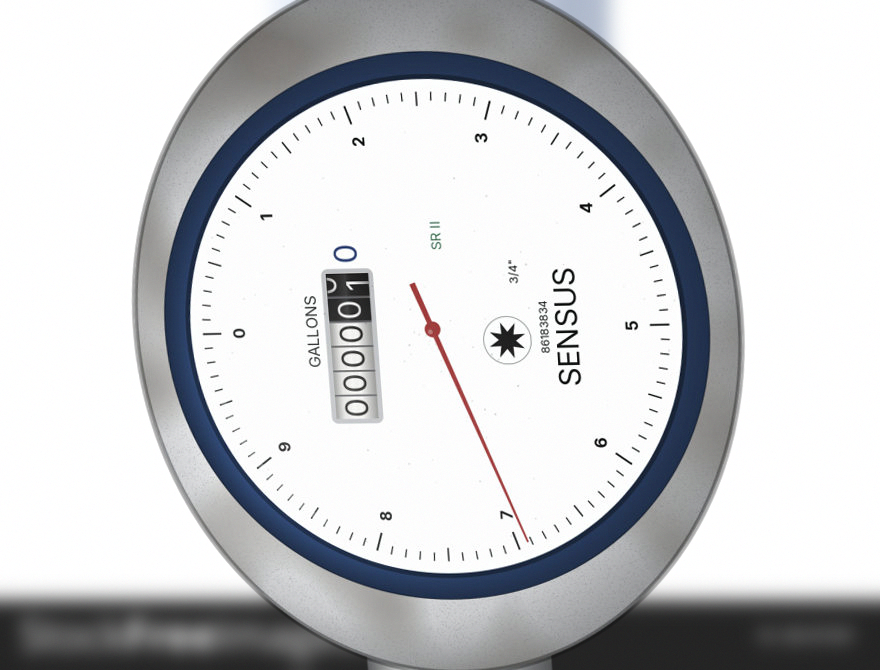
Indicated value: 6.9 gal
